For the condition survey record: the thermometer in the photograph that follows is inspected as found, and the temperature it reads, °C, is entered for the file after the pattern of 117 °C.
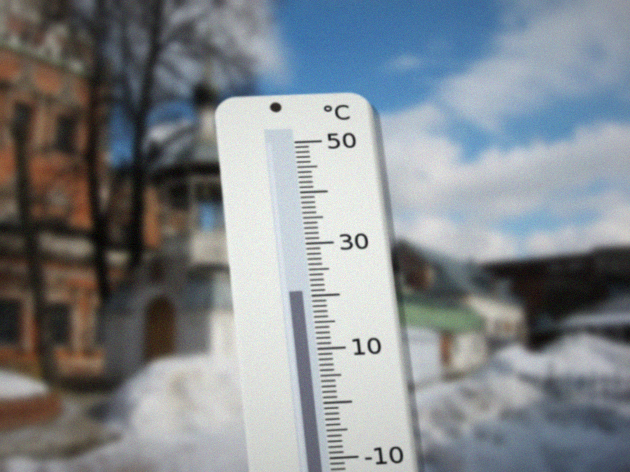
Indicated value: 21 °C
